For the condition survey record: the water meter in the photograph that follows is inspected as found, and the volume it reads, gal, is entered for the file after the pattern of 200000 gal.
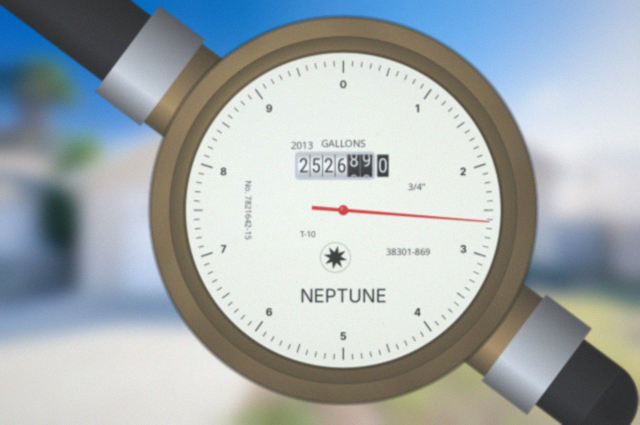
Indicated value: 2526892.6 gal
